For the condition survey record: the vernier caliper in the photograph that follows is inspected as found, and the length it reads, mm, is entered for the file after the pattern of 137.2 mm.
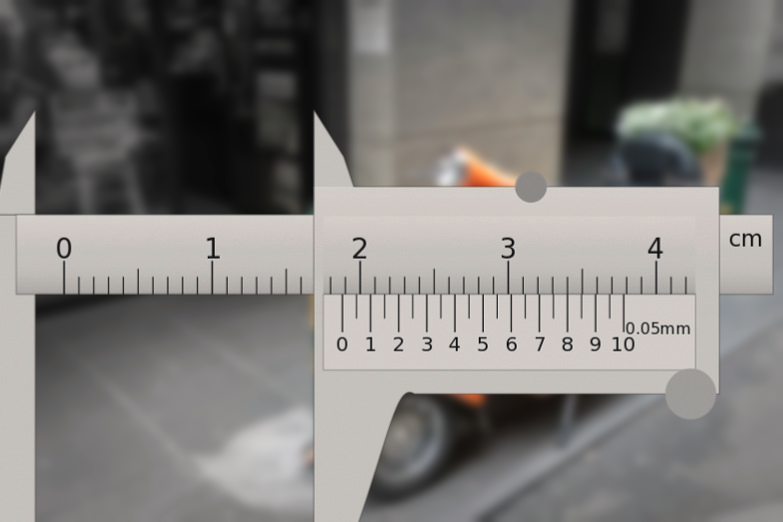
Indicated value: 18.8 mm
